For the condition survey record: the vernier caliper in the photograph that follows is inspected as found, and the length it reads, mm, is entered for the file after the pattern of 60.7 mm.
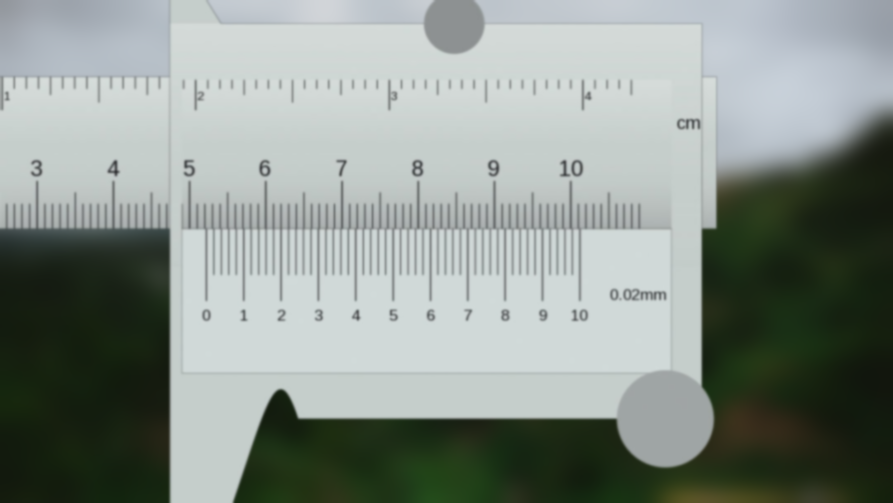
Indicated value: 52.2 mm
